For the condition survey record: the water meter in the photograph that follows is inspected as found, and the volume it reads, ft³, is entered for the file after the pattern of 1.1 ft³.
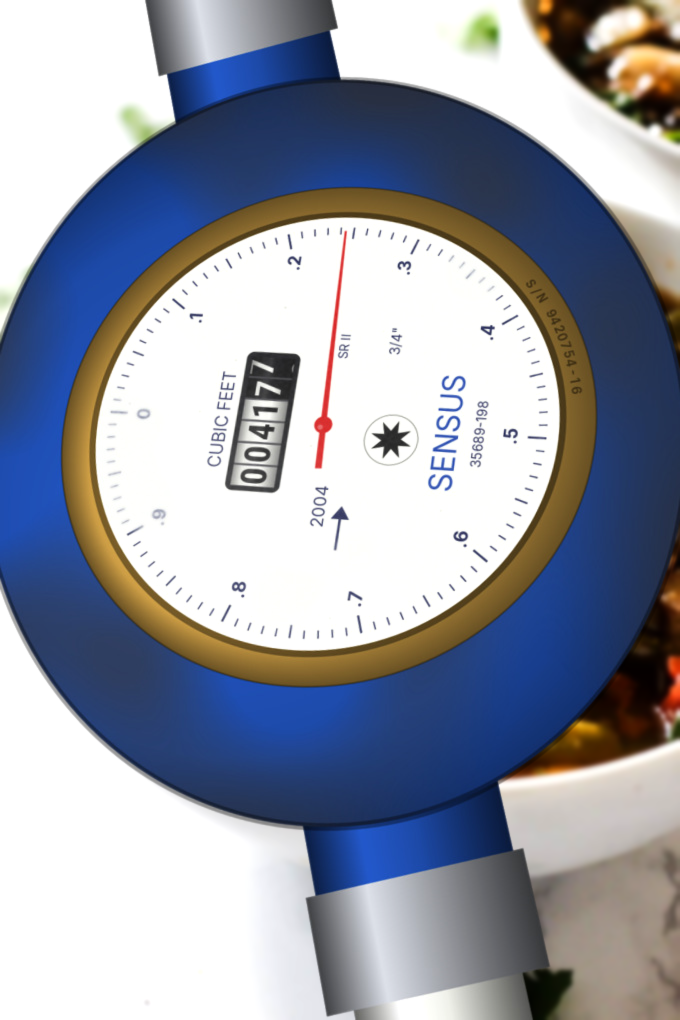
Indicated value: 4177.24 ft³
